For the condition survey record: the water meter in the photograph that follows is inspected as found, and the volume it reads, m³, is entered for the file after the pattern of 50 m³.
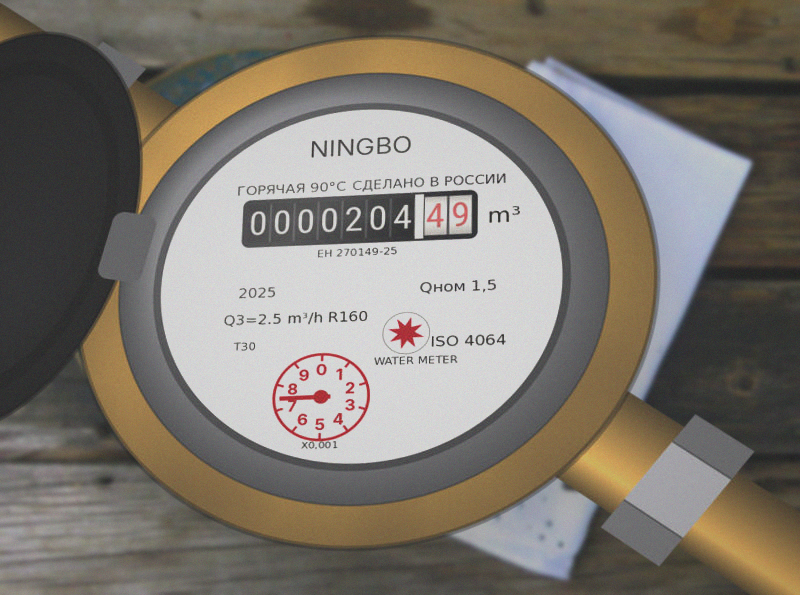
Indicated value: 204.497 m³
